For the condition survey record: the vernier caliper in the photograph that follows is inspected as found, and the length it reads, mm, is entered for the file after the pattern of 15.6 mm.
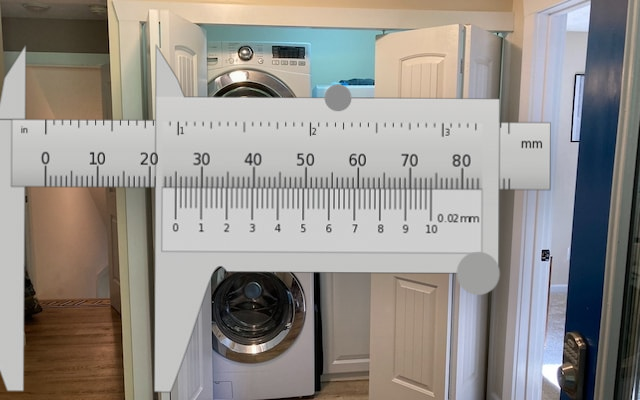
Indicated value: 25.0 mm
